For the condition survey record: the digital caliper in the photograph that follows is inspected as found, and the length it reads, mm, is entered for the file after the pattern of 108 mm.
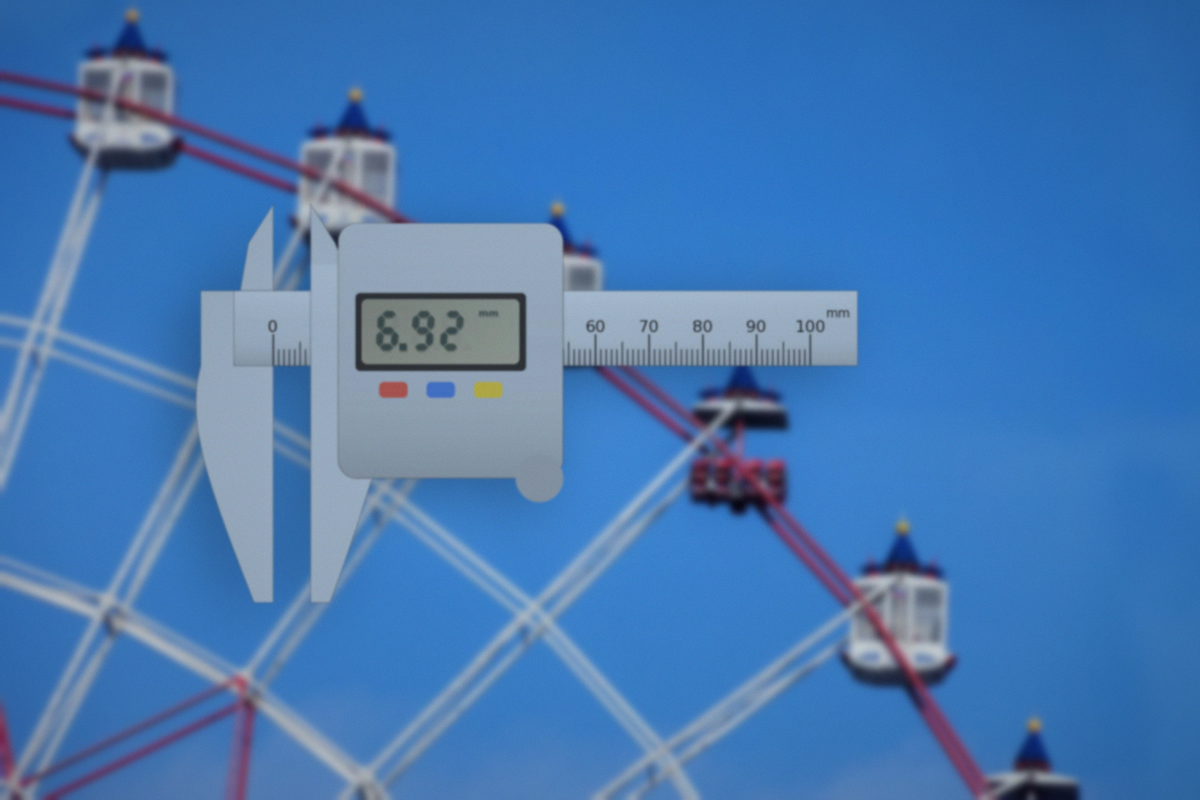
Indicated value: 6.92 mm
